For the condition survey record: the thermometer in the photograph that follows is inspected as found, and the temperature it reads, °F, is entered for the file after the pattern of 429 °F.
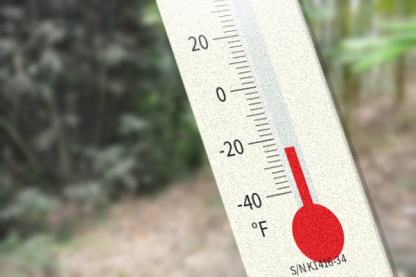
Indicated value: -24 °F
